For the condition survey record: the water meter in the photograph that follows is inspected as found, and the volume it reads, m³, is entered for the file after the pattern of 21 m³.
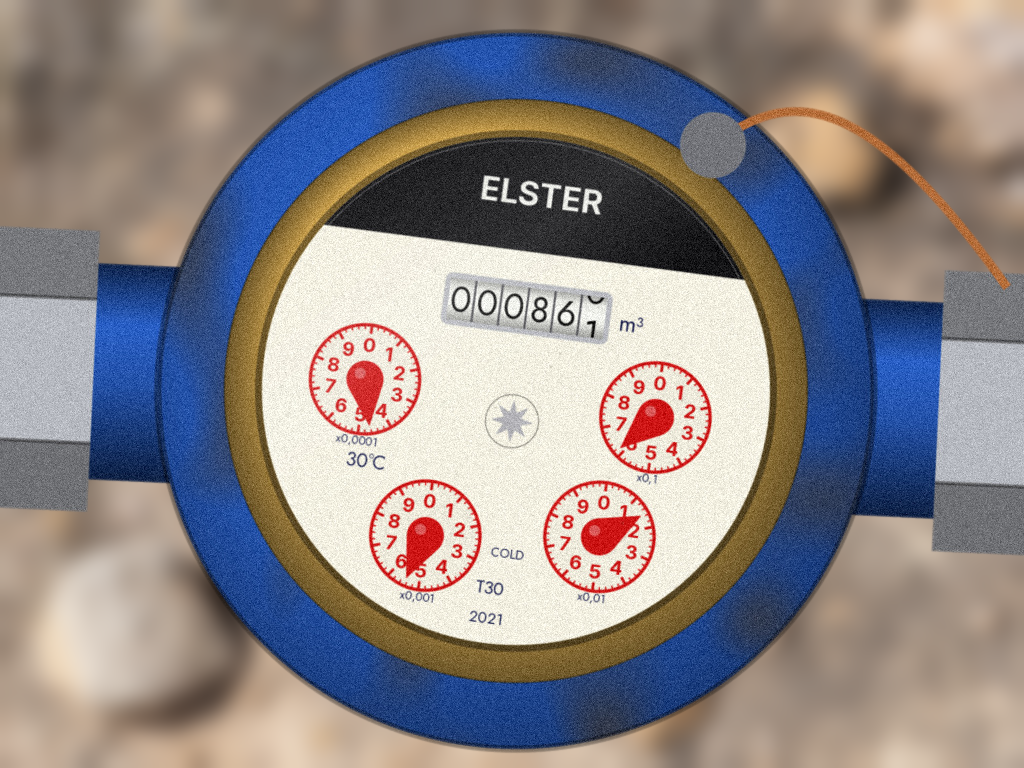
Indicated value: 860.6154 m³
